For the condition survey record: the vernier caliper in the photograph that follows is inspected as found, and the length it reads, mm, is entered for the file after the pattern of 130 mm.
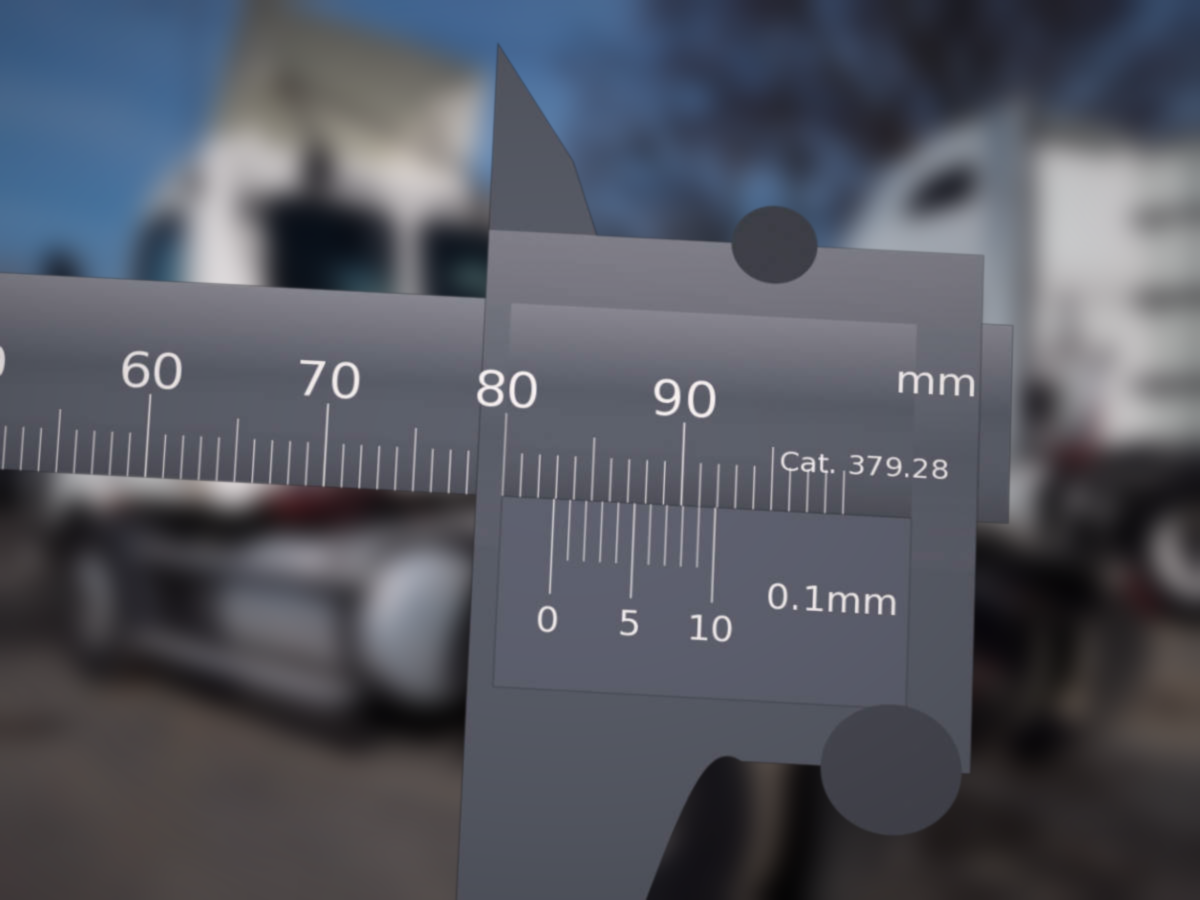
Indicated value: 82.9 mm
